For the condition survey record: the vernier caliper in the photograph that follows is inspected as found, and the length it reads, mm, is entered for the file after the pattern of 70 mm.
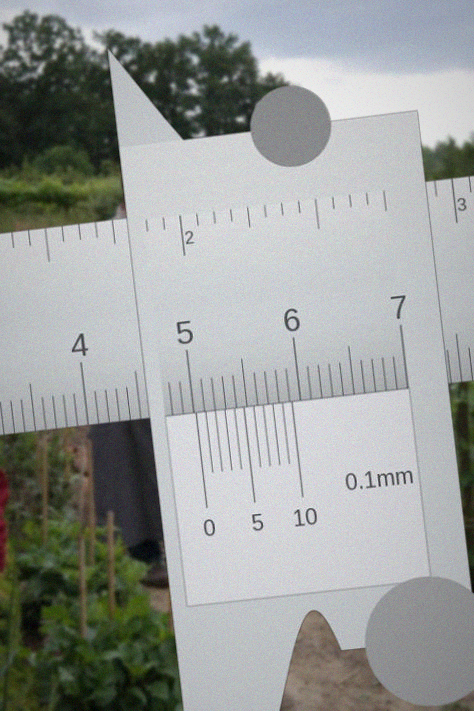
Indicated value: 50.2 mm
